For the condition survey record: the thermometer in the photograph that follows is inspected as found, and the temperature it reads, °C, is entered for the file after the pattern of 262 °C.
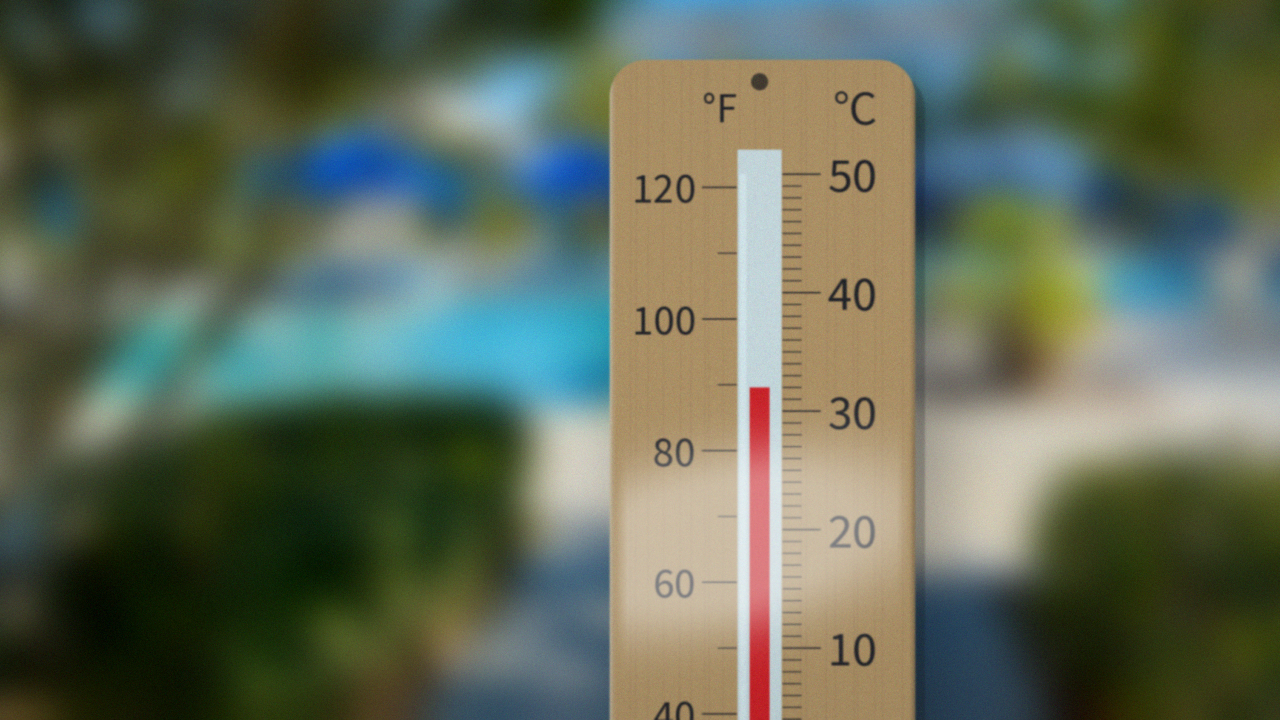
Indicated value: 32 °C
